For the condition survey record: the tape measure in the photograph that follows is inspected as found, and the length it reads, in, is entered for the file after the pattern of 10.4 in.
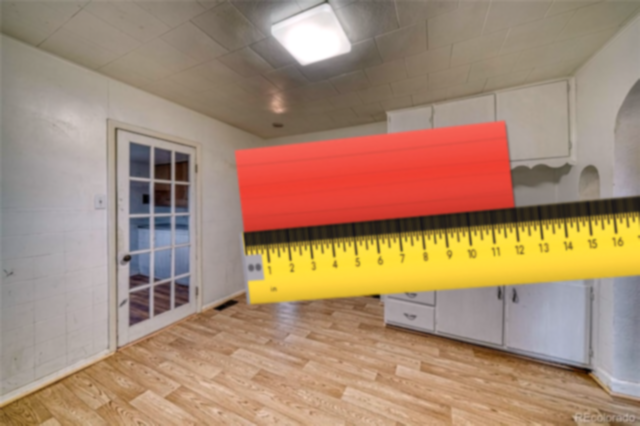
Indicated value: 12 in
